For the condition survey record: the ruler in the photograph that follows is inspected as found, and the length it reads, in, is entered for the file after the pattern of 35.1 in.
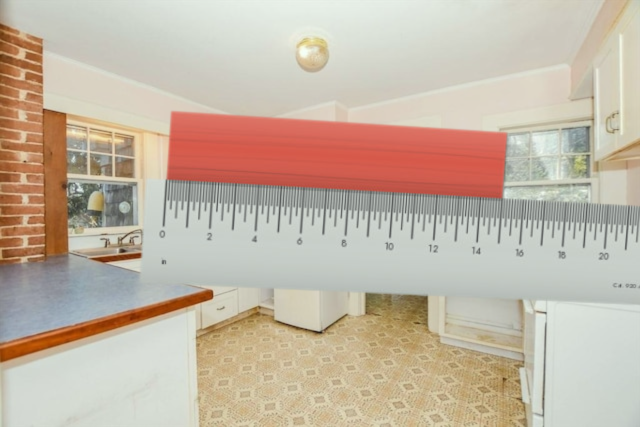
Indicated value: 15 in
